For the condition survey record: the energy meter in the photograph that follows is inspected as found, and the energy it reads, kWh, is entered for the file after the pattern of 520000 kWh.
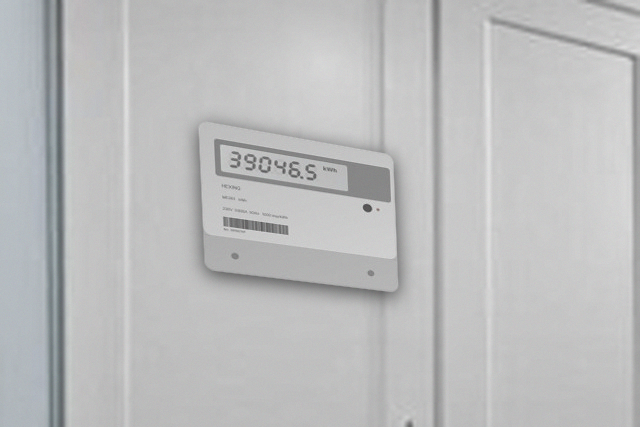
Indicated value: 39046.5 kWh
